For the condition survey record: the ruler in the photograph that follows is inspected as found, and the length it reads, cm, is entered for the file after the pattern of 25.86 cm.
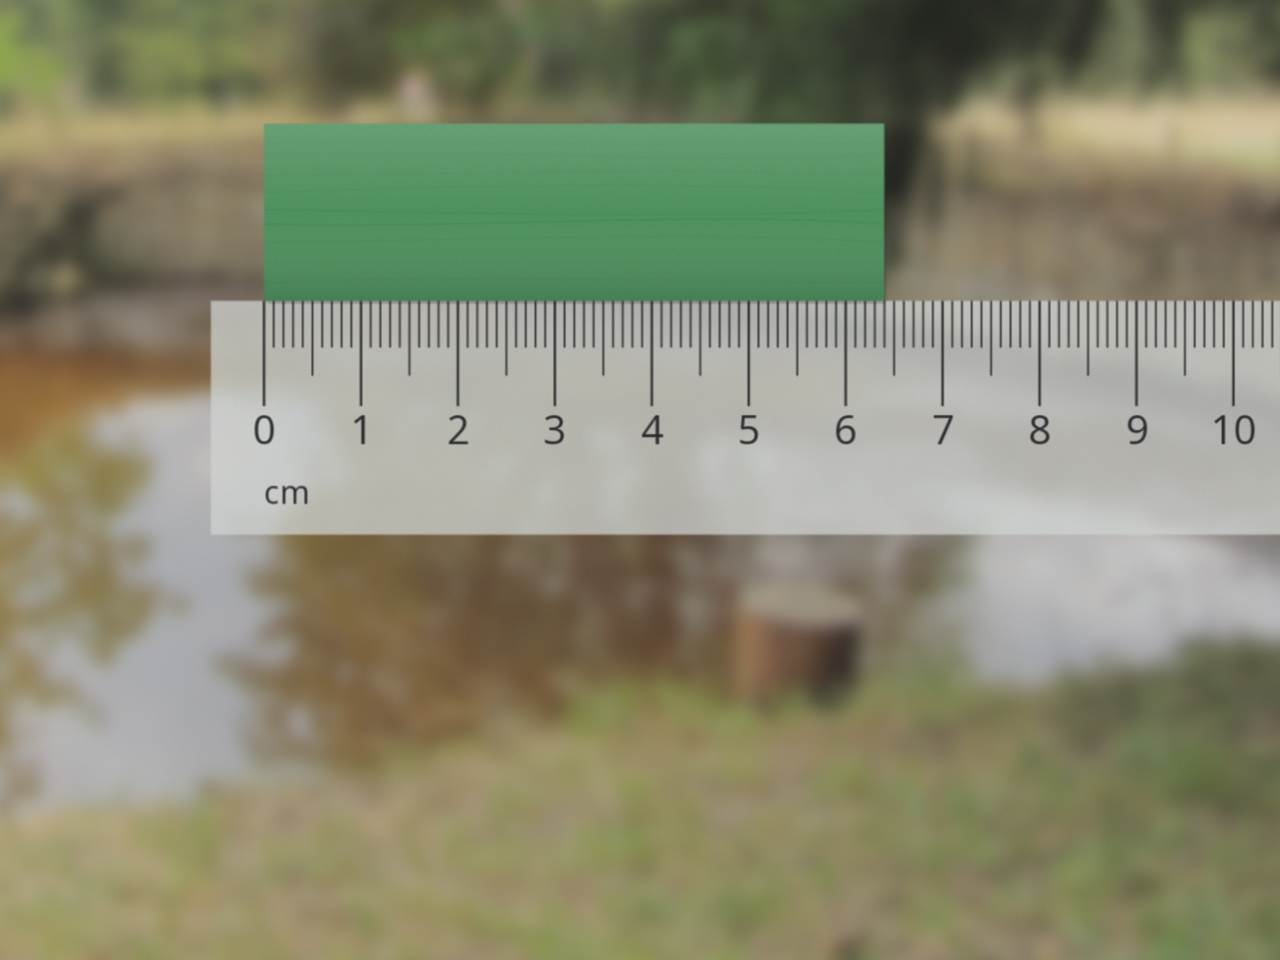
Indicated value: 6.4 cm
